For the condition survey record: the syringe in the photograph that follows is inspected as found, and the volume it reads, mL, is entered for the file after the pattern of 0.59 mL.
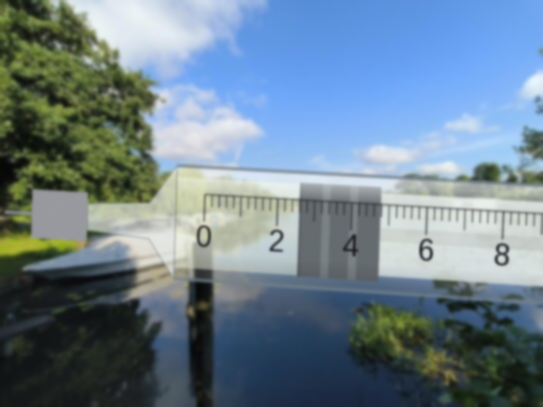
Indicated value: 2.6 mL
